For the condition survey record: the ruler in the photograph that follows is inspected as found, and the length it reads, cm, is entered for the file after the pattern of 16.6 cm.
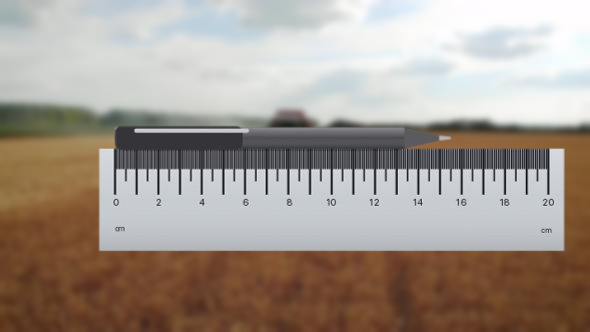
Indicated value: 15.5 cm
